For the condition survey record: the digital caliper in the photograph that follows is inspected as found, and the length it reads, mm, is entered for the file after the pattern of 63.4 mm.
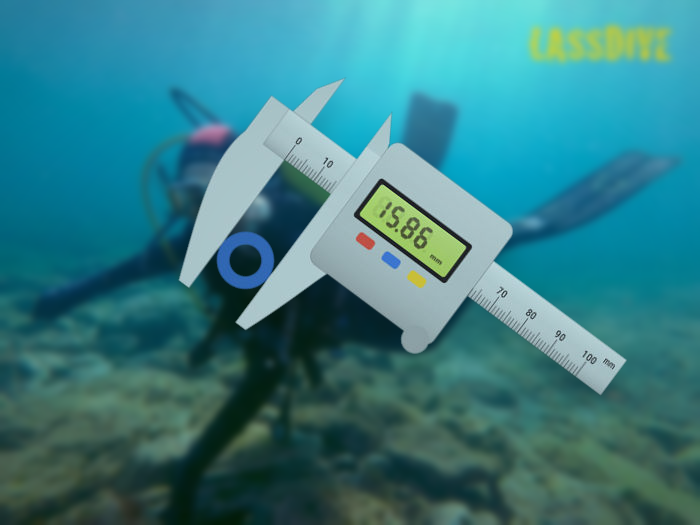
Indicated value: 15.86 mm
